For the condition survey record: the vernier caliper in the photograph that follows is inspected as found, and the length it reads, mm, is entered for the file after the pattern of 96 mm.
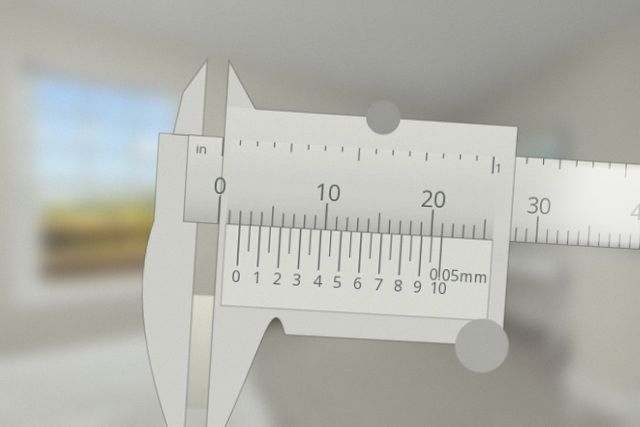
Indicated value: 2.0 mm
